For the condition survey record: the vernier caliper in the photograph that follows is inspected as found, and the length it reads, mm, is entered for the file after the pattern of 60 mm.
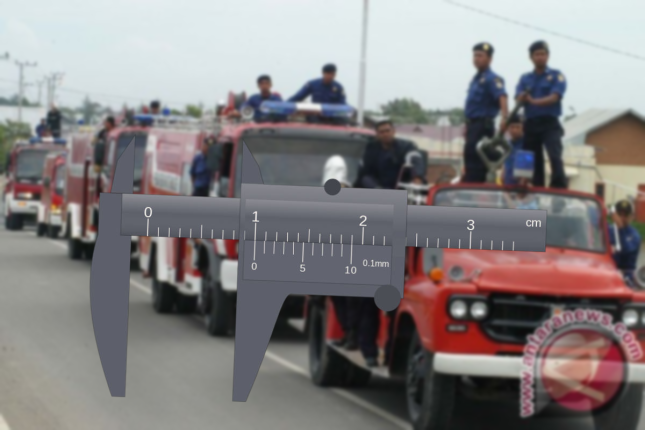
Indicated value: 10.0 mm
